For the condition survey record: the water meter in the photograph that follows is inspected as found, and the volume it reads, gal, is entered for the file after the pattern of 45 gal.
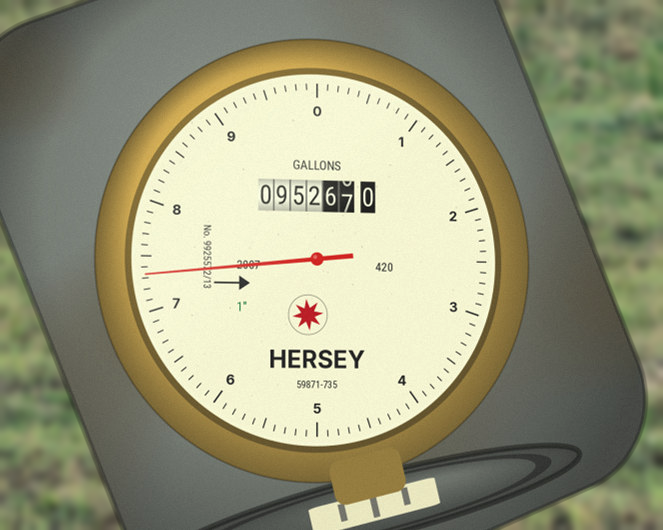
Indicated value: 952667.3 gal
